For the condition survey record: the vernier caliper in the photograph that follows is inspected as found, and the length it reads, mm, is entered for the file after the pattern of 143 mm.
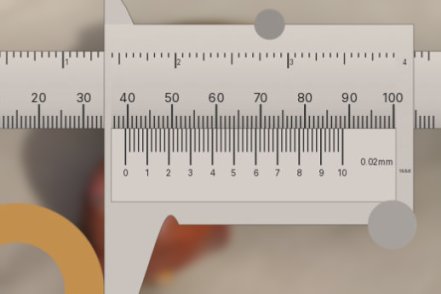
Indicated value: 39.5 mm
